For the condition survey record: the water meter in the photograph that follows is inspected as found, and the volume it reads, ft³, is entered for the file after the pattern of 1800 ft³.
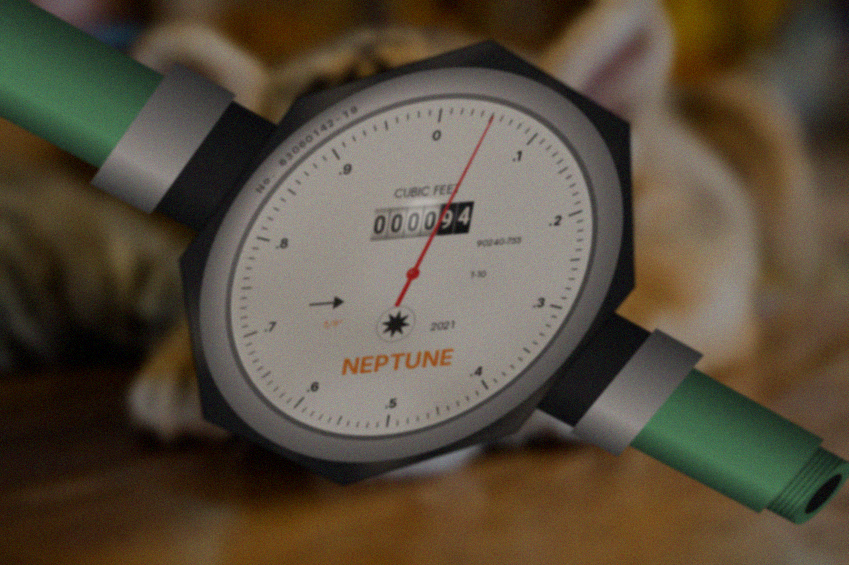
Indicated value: 94.05 ft³
